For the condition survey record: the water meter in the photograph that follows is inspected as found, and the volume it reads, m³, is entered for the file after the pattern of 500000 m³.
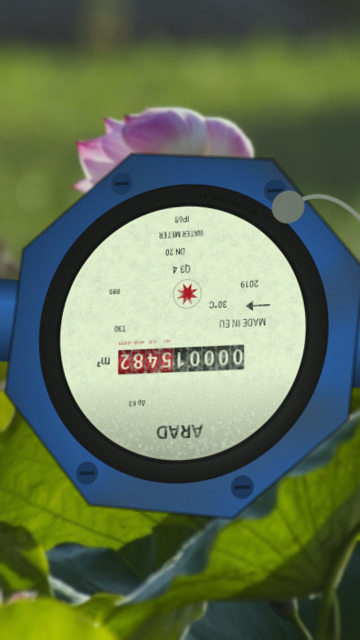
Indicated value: 1.5482 m³
